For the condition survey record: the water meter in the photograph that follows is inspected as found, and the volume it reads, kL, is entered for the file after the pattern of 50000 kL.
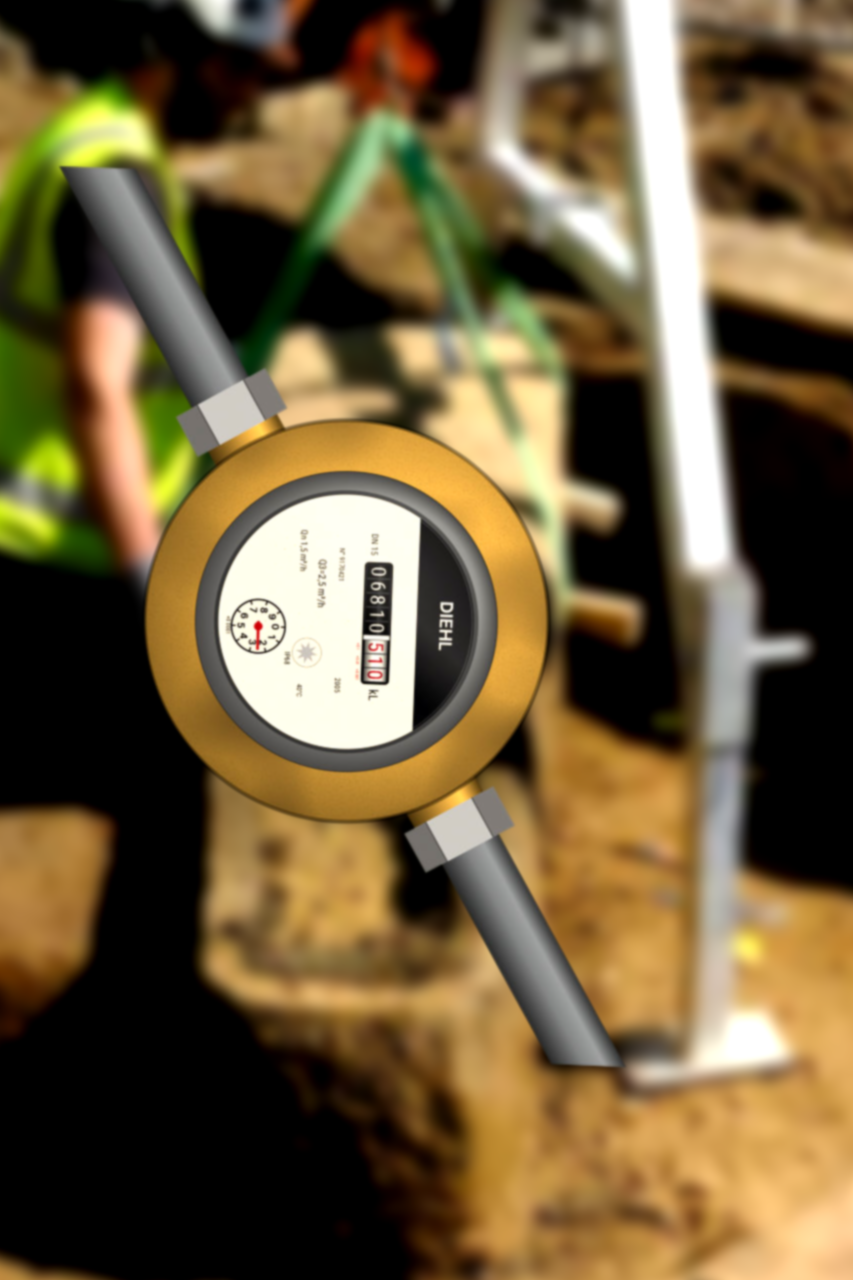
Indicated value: 6810.5102 kL
